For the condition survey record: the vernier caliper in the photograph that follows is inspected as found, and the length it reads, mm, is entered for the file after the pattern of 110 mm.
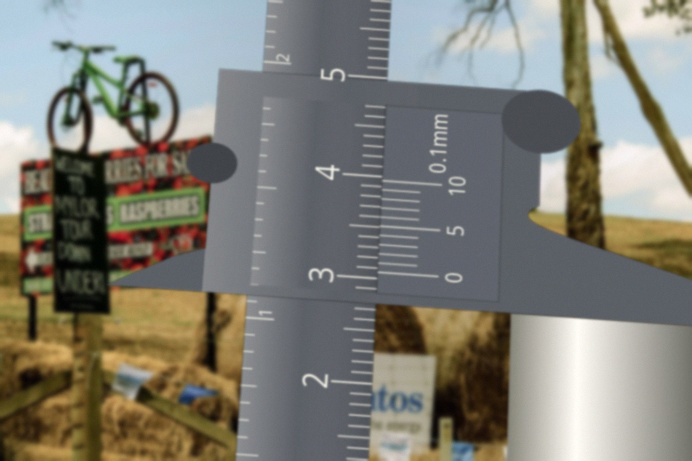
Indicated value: 30.6 mm
